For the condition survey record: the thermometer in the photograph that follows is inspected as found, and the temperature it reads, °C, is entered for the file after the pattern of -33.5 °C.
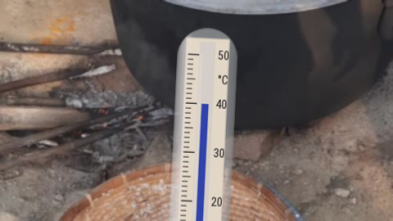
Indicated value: 40 °C
